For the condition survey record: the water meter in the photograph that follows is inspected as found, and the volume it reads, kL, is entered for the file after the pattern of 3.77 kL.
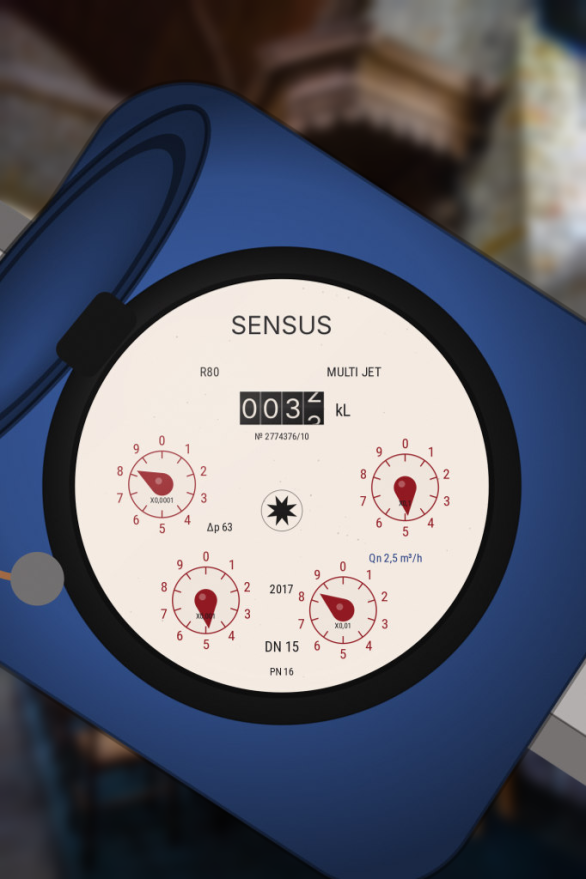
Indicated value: 32.4848 kL
